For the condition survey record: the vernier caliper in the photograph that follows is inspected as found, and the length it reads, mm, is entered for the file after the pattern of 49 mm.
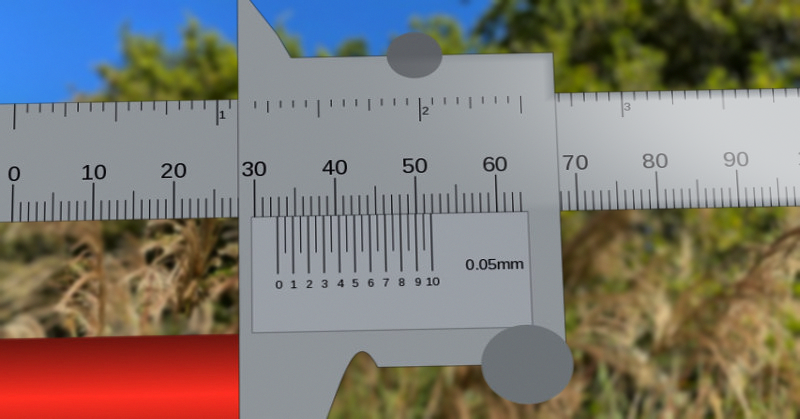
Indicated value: 32.8 mm
